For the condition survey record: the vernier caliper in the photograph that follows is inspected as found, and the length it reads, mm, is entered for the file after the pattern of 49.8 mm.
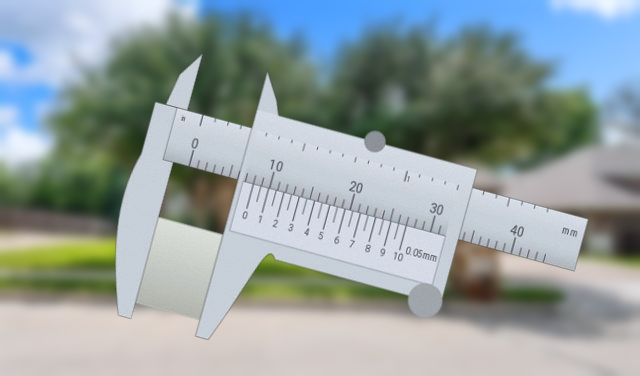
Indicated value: 8.0 mm
